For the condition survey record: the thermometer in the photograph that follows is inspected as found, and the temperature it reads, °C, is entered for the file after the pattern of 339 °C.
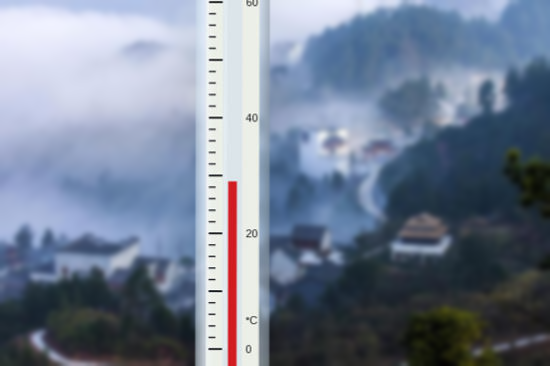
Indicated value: 29 °C
